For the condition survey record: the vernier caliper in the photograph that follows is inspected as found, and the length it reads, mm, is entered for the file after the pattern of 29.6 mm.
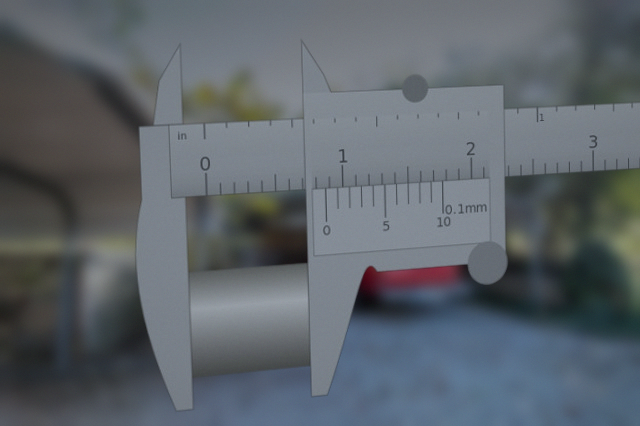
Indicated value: 8.7 mm
